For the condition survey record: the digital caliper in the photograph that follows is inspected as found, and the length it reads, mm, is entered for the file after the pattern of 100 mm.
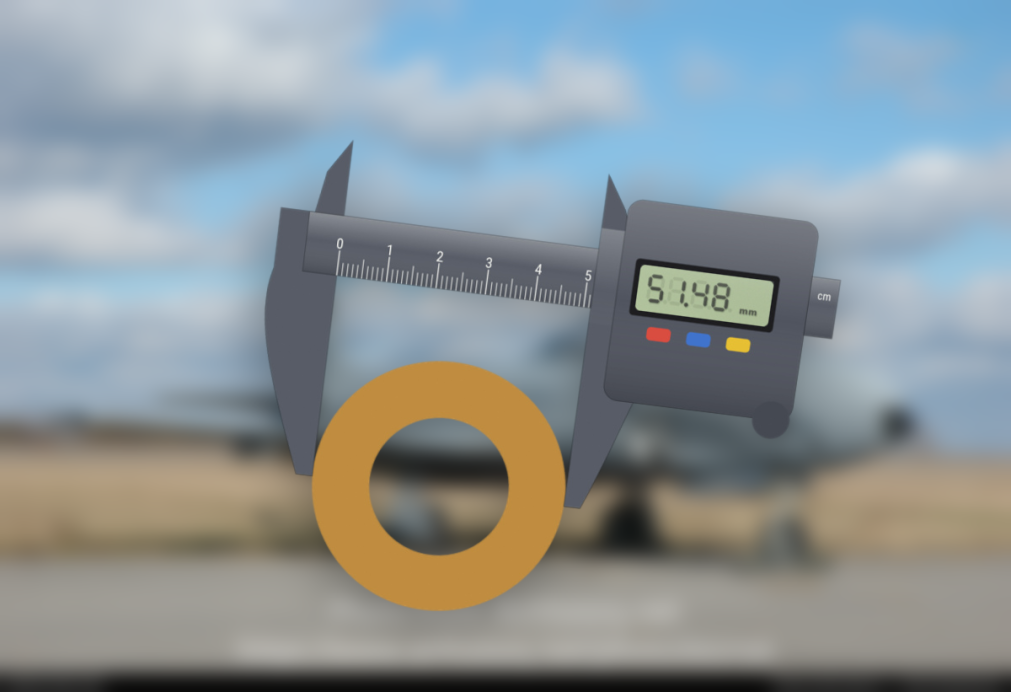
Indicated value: 51.48 mm
